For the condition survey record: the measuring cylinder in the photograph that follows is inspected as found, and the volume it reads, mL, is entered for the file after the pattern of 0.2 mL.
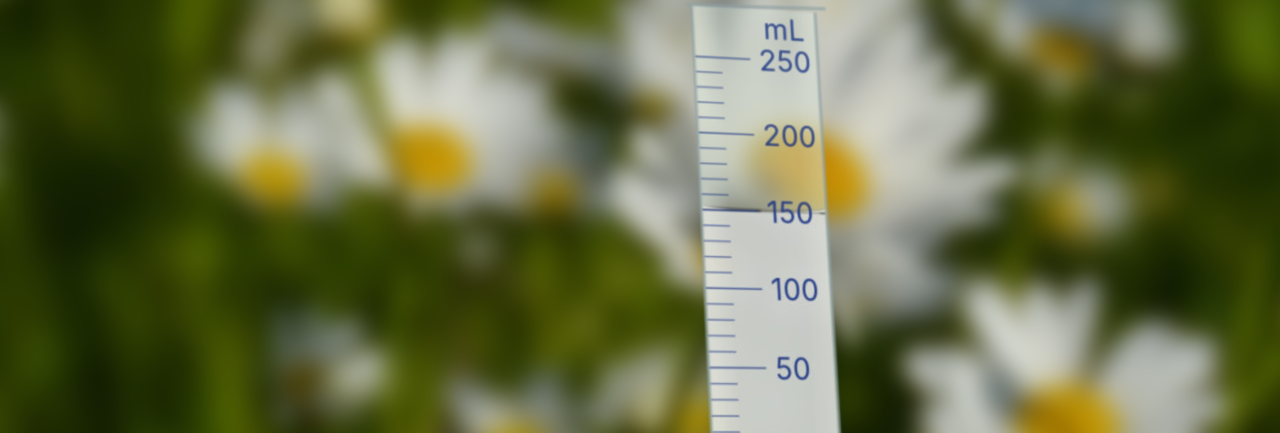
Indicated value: 150 mL
